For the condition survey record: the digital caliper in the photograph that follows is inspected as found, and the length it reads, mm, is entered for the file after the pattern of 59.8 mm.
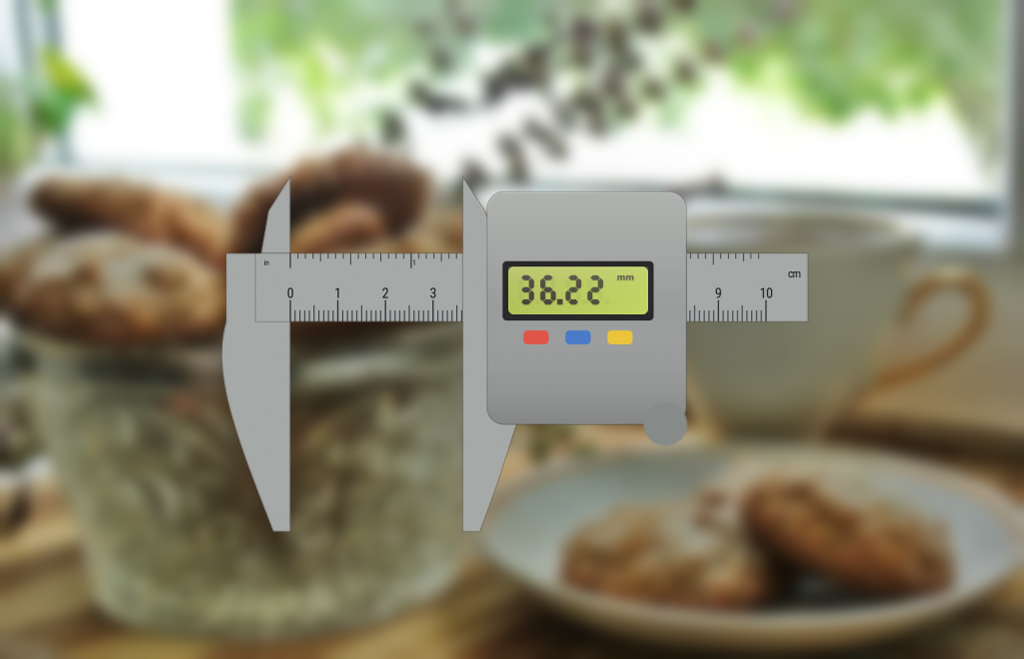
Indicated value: 36.22 mm
